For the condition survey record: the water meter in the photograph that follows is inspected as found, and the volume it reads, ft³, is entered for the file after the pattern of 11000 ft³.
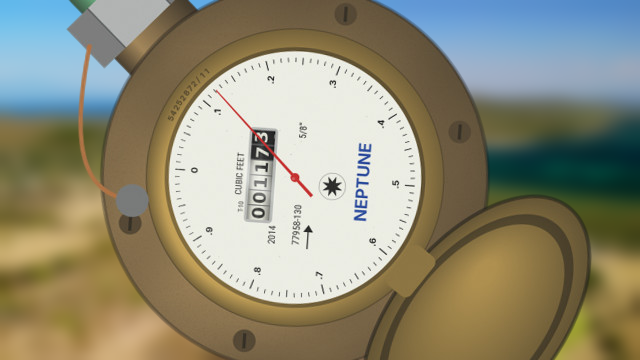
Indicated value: 1173.12 ft³
